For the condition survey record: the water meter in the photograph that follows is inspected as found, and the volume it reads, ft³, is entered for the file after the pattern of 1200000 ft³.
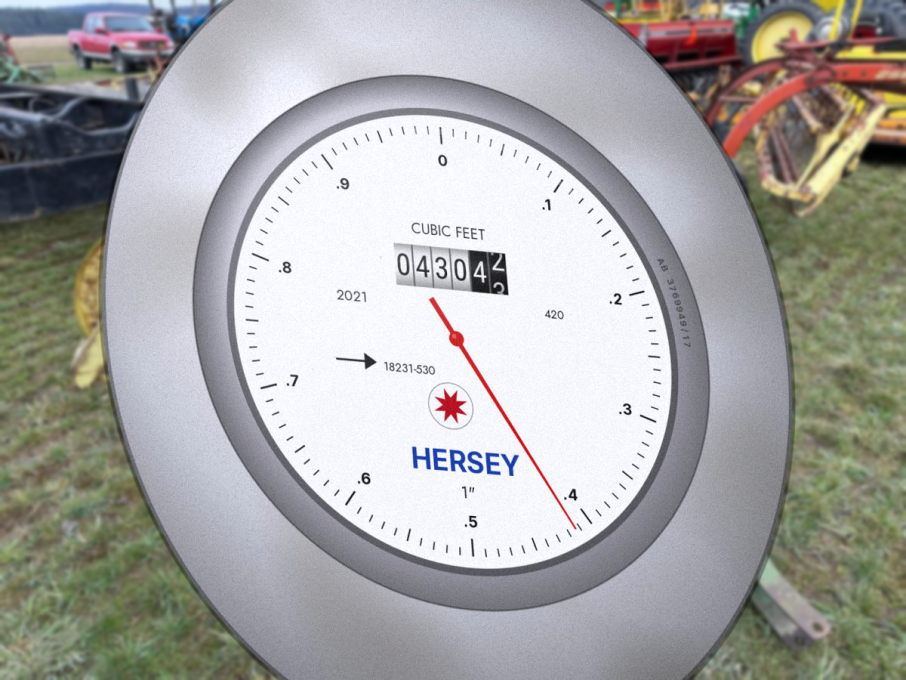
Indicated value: 43042.41 ft³
